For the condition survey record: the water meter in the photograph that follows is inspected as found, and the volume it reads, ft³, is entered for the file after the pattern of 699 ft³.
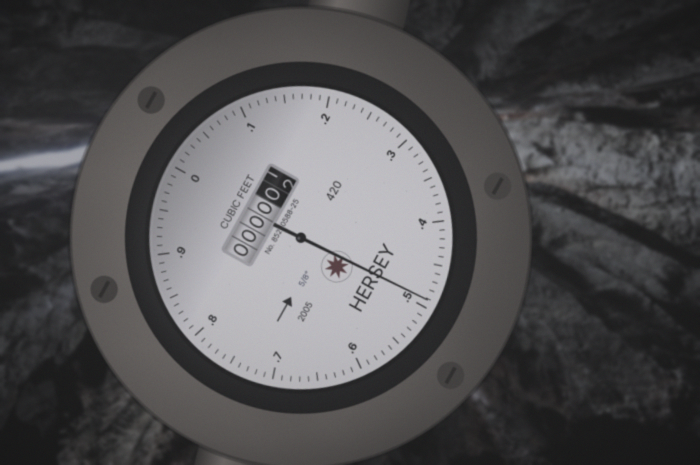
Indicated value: 1.49 ft³
